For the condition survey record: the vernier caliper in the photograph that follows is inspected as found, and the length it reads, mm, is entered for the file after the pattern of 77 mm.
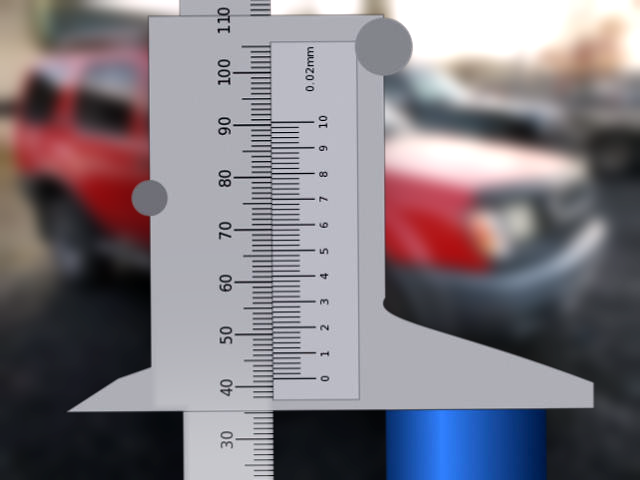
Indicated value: 41.5 mm
